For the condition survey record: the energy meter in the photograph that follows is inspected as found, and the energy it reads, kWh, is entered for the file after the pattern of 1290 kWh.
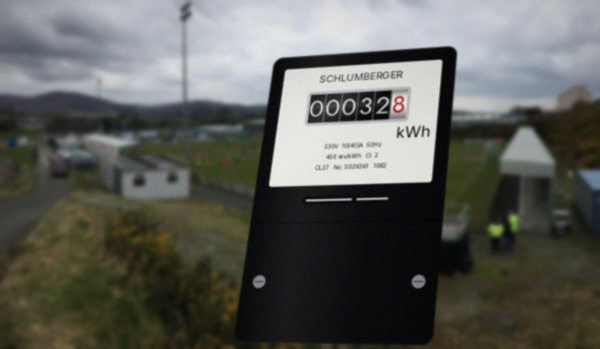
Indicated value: 32.8 kWh
